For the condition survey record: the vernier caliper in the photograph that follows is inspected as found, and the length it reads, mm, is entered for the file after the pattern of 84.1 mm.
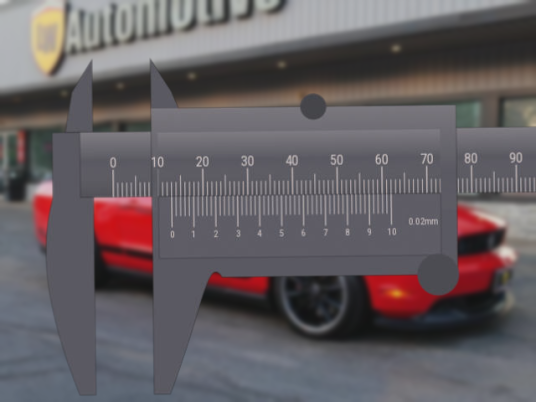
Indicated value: 13.0 mm
